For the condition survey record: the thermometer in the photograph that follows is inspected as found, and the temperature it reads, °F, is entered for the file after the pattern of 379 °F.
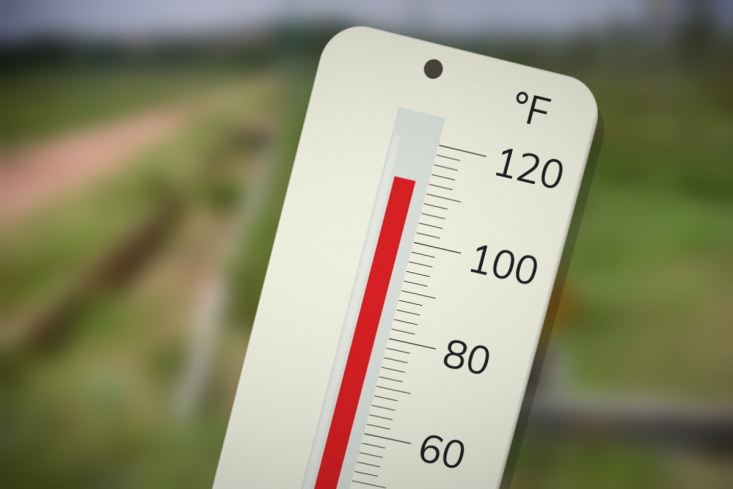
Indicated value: 112 °F
